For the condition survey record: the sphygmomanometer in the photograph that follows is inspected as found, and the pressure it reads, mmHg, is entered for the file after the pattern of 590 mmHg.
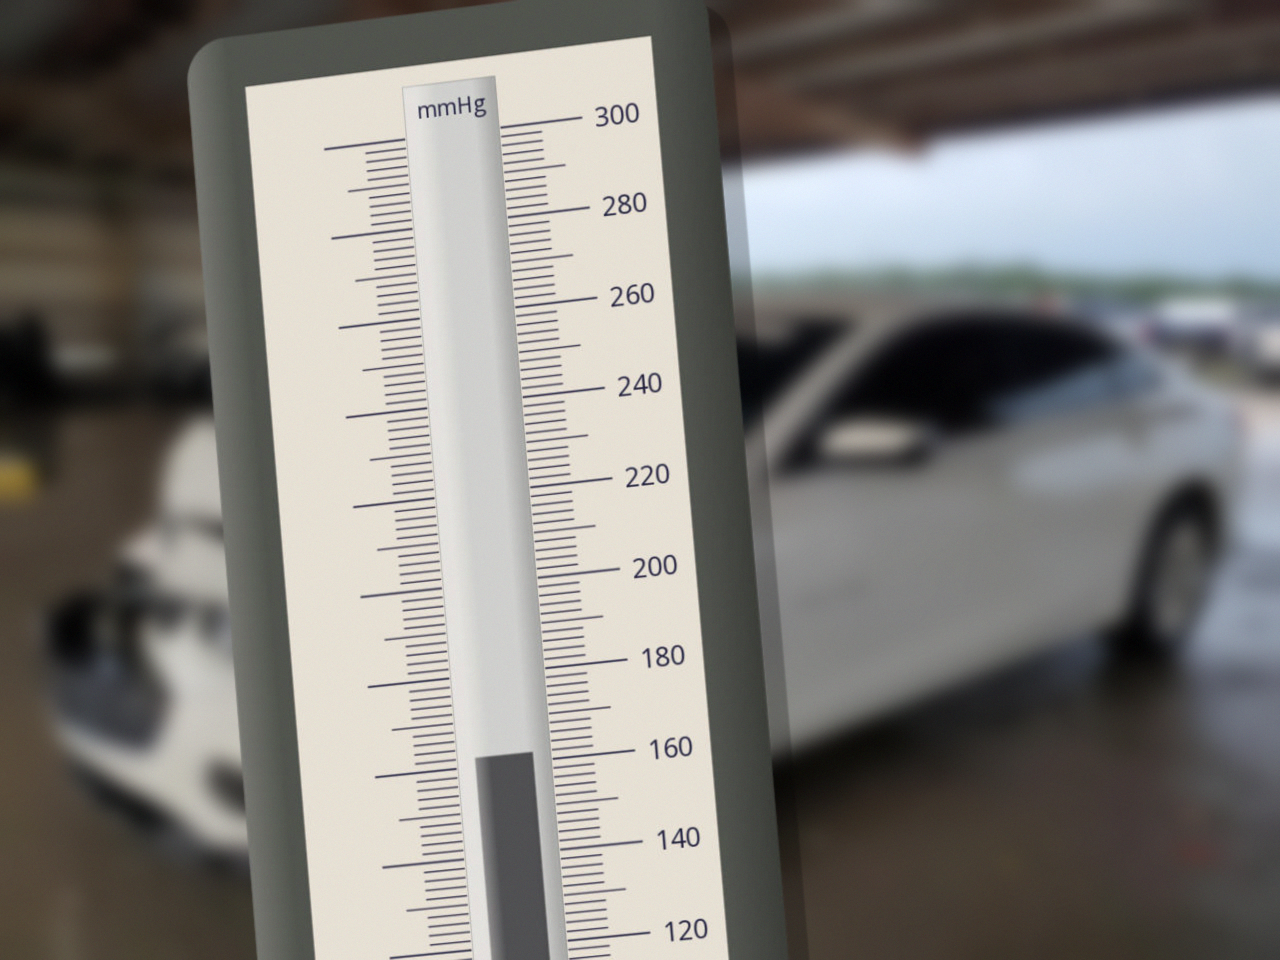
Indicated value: 162 mmHg
